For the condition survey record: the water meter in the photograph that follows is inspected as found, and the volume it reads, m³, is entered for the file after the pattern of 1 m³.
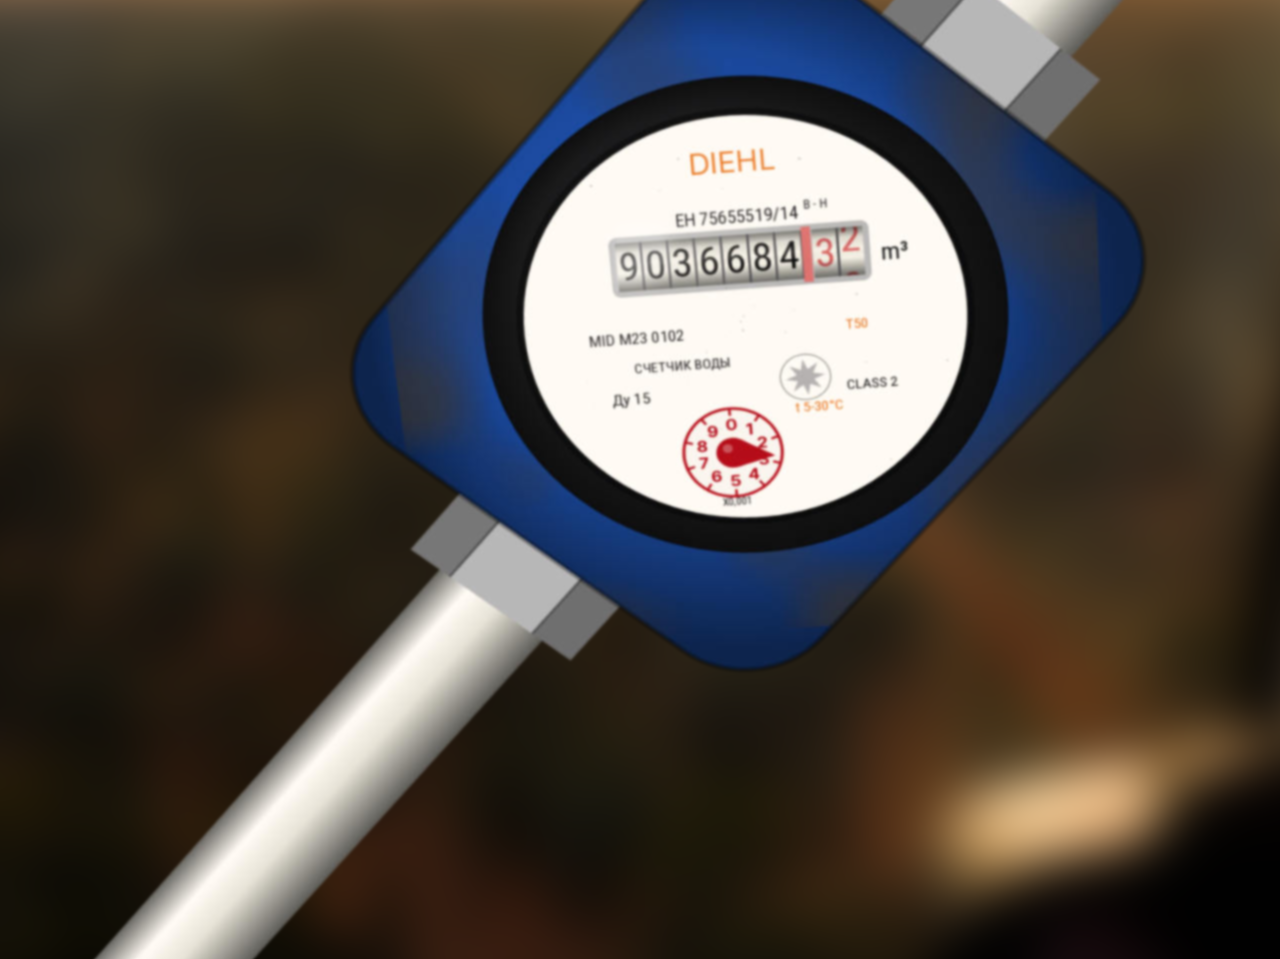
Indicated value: 9036684.322 m³
